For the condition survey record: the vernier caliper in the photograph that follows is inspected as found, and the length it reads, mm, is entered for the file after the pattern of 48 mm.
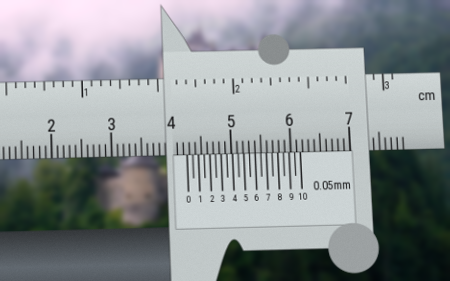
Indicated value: 42.6 mm
